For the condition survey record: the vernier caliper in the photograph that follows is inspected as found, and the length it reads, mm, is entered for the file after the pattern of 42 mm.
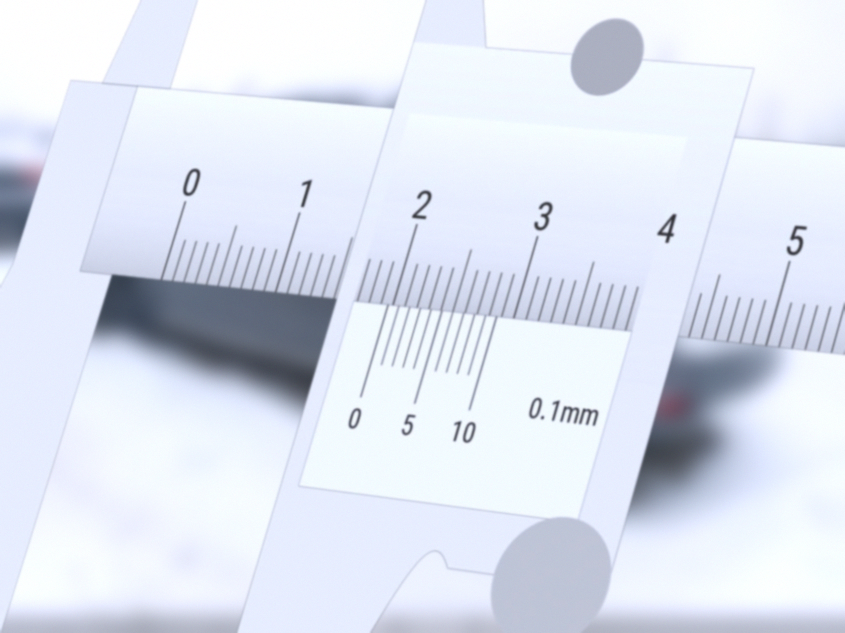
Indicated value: 19.6 mm
